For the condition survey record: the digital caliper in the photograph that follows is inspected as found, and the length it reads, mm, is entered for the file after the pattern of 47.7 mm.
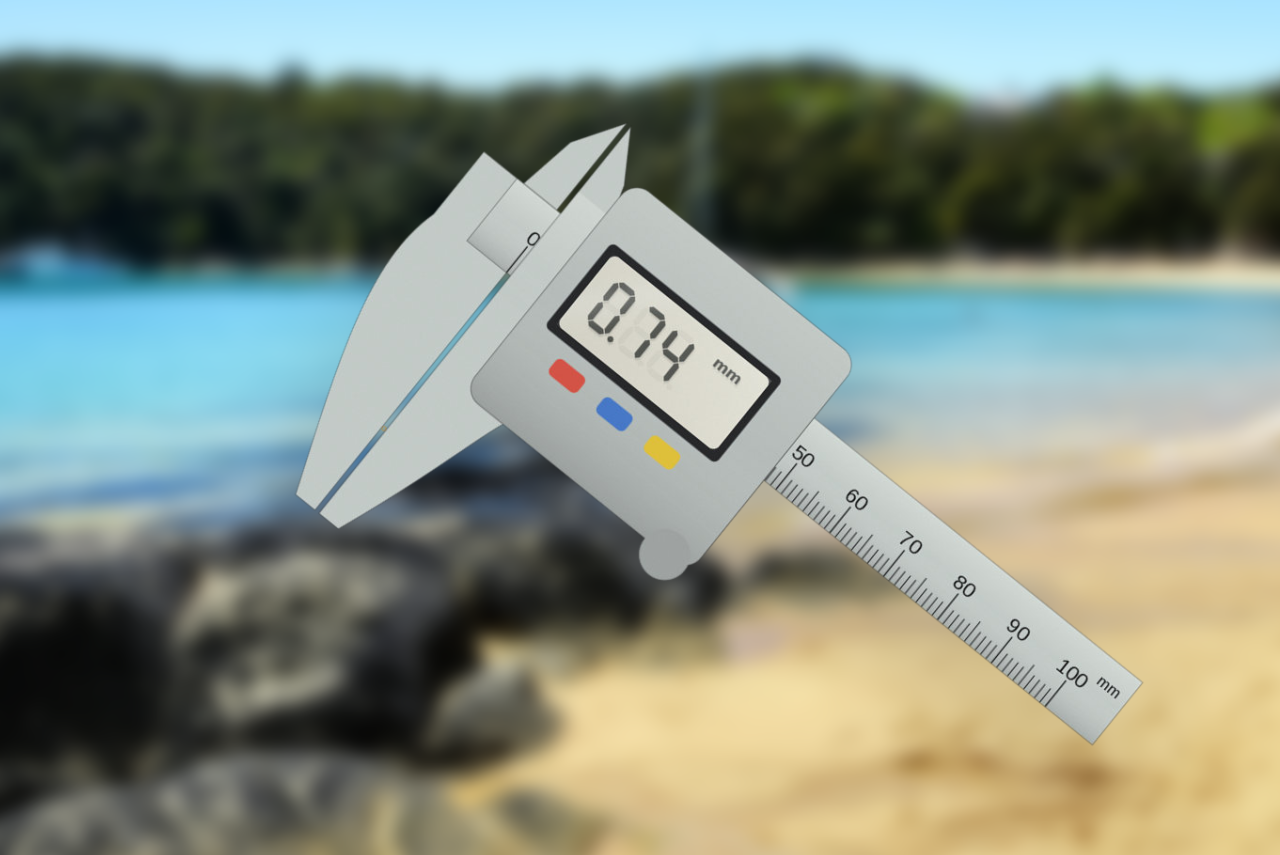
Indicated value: 0.74 mm
